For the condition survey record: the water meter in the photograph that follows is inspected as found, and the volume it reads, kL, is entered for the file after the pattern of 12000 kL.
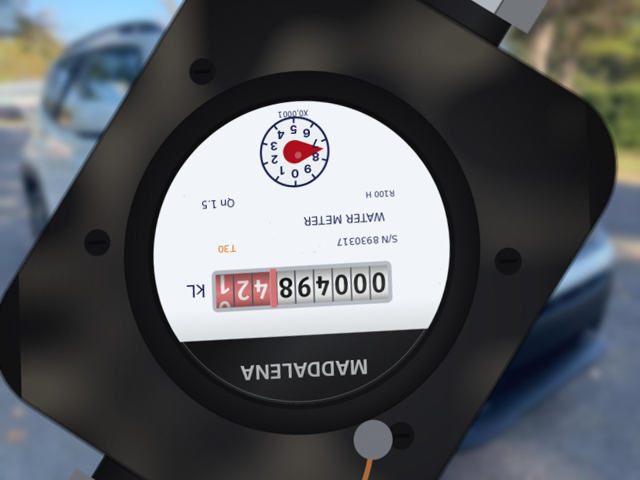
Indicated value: 498.4207 kL
